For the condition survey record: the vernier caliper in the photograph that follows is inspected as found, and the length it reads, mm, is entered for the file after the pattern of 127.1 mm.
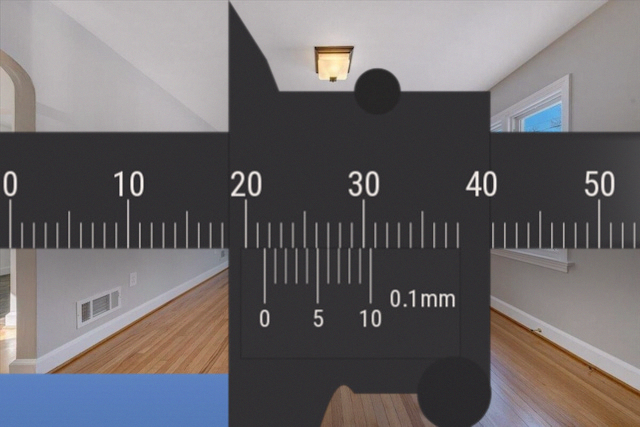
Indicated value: 21.6 mm
